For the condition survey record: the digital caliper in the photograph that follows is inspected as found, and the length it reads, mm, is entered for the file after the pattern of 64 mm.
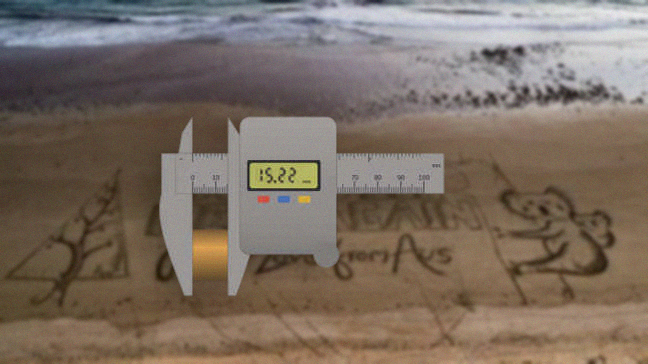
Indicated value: 15.22 mm
